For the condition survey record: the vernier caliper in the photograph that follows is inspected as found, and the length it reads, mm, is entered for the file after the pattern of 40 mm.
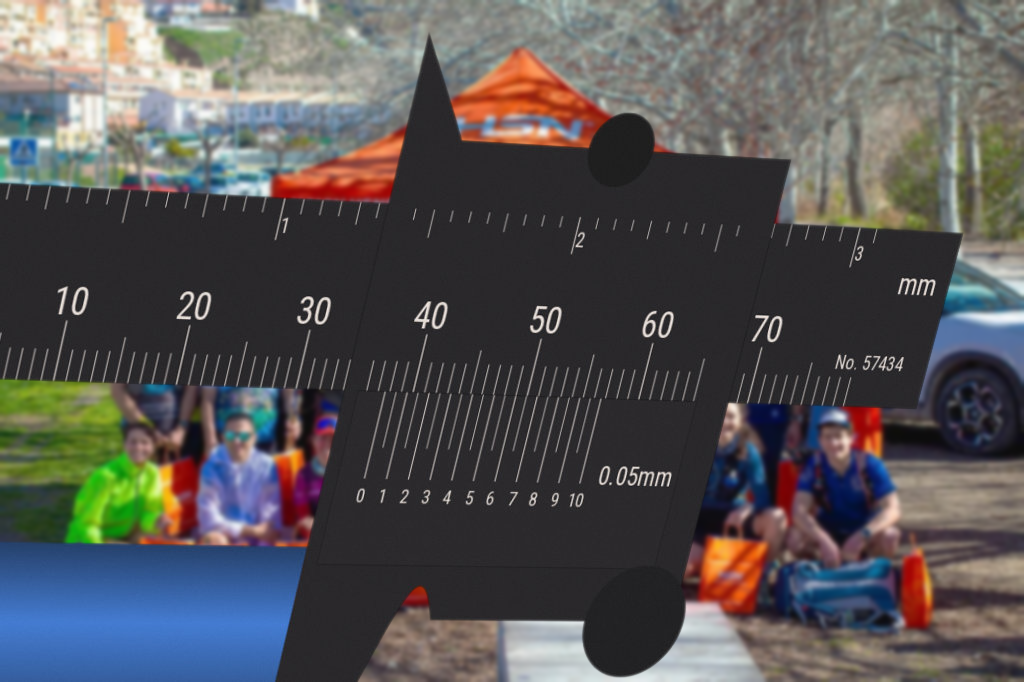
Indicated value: 37.6 mm
